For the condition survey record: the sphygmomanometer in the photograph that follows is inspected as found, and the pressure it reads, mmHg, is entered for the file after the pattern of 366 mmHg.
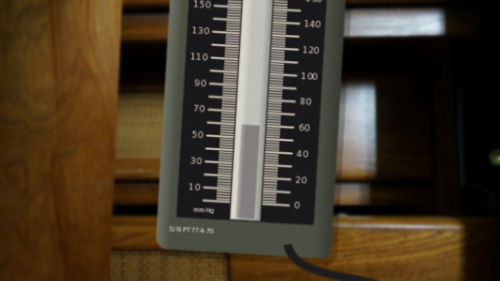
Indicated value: 60 mmHg
